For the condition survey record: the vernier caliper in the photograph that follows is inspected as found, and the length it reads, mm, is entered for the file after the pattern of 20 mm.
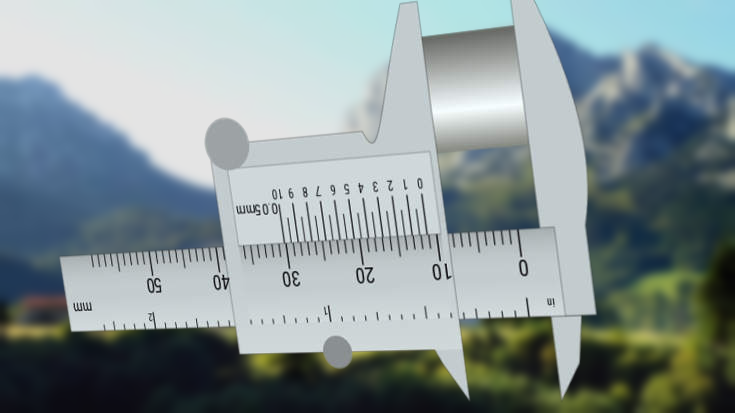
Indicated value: 11.2 mm
